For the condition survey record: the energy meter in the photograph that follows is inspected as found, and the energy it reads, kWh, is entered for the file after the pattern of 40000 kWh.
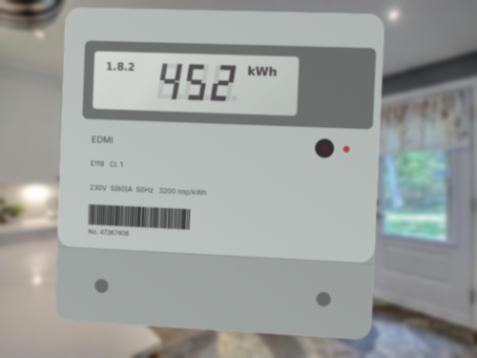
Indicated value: 452 kWh
